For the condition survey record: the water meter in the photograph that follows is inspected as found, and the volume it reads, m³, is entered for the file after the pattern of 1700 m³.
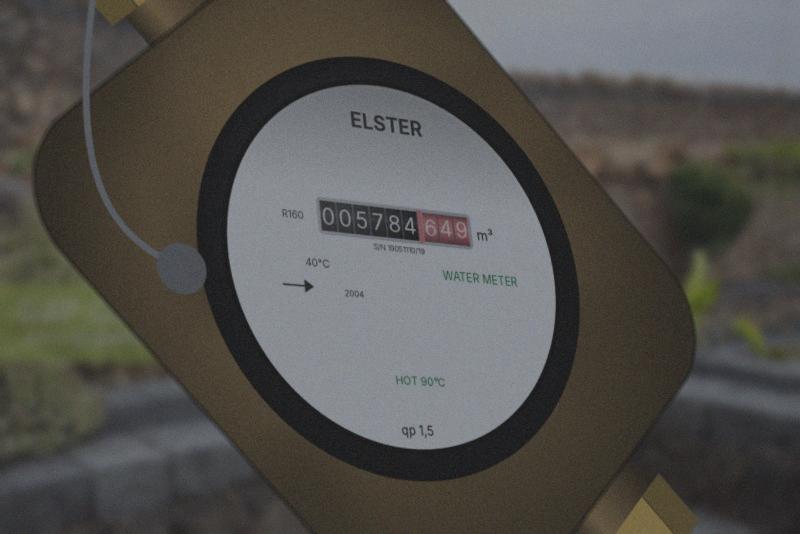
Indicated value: 5784.649 m³
